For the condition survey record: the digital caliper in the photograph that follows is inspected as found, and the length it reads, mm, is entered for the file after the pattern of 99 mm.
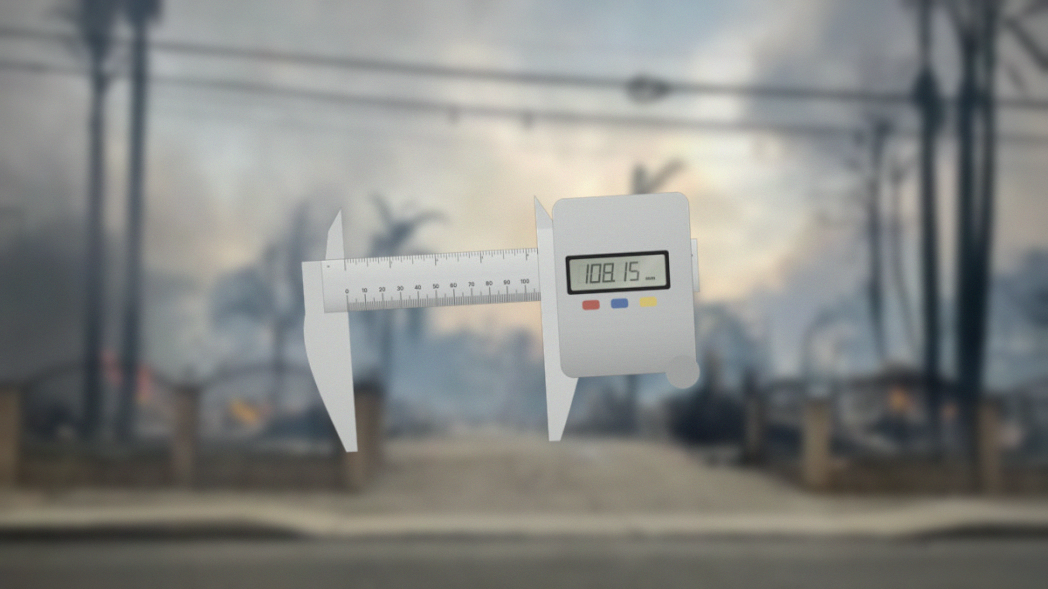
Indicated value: 108.15 mm
